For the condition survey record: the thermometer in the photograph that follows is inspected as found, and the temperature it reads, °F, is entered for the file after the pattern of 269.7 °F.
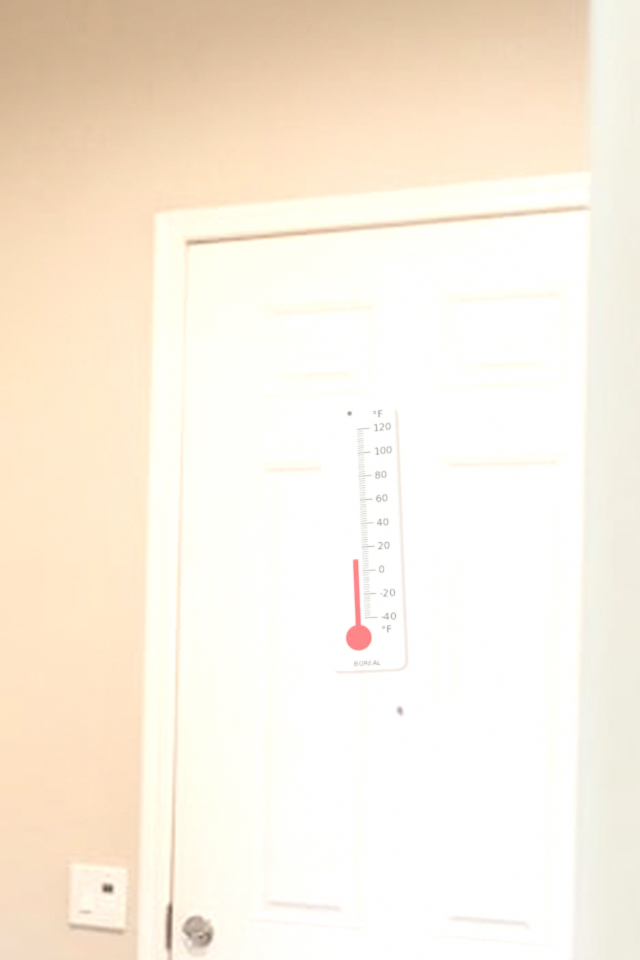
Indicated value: 10 °F
